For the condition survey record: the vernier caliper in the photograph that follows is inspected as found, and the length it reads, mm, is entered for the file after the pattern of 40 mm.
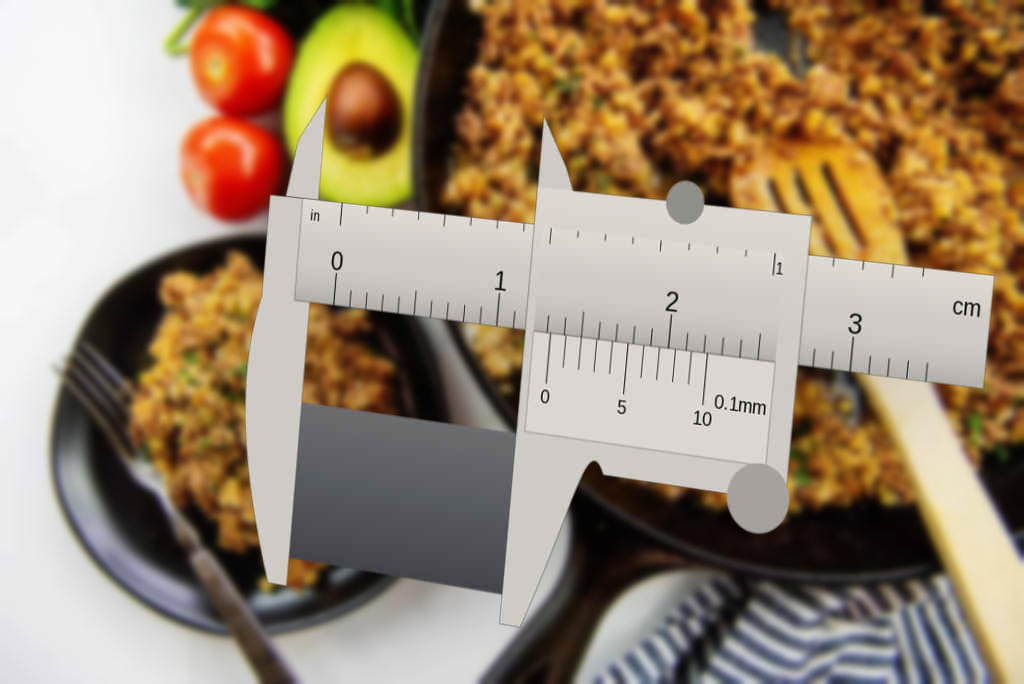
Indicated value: 13.2 mm
